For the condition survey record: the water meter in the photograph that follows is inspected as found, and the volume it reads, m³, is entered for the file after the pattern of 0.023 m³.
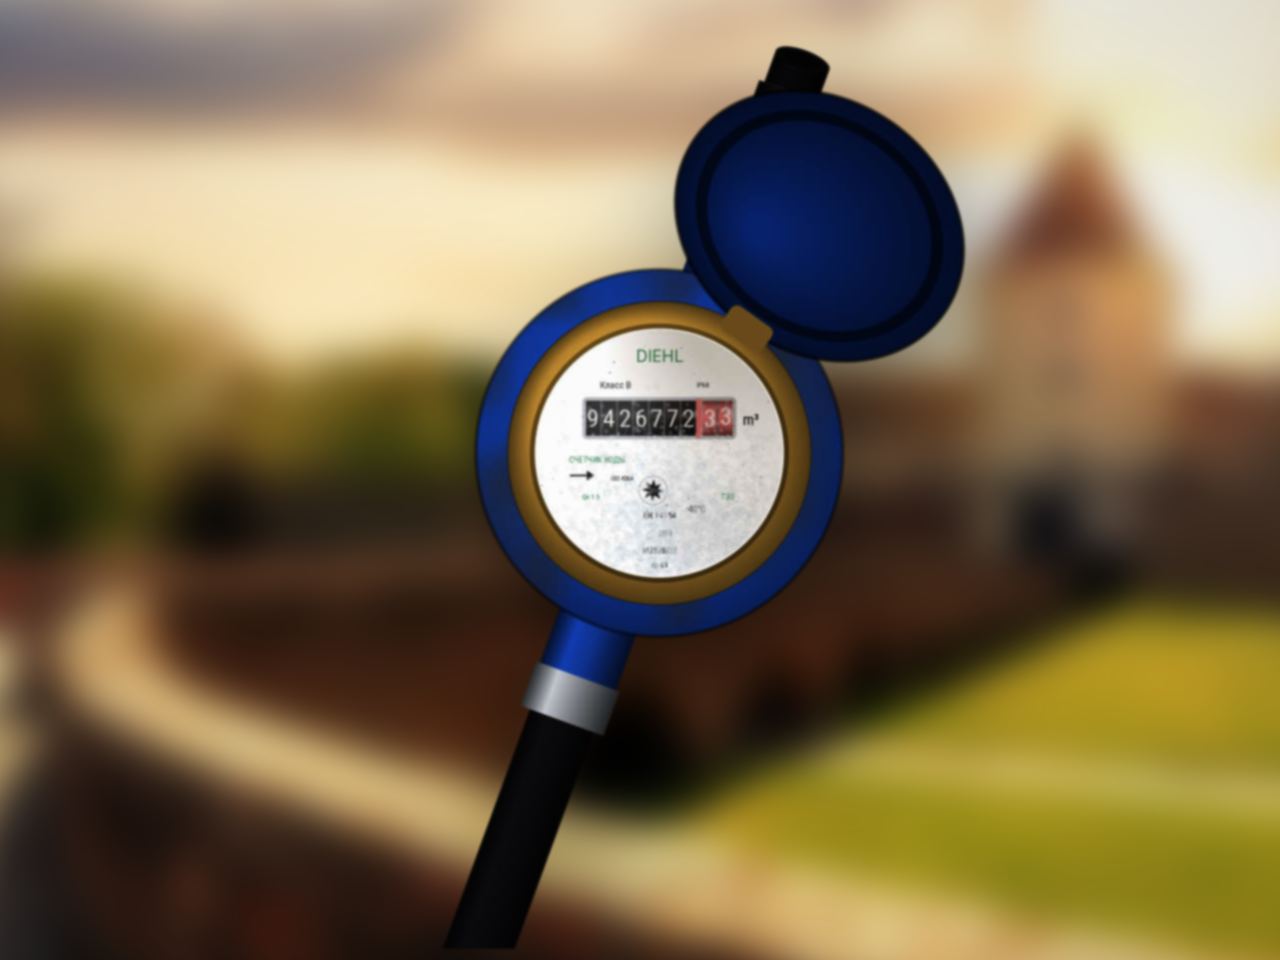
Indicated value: 9426772.33 m³
